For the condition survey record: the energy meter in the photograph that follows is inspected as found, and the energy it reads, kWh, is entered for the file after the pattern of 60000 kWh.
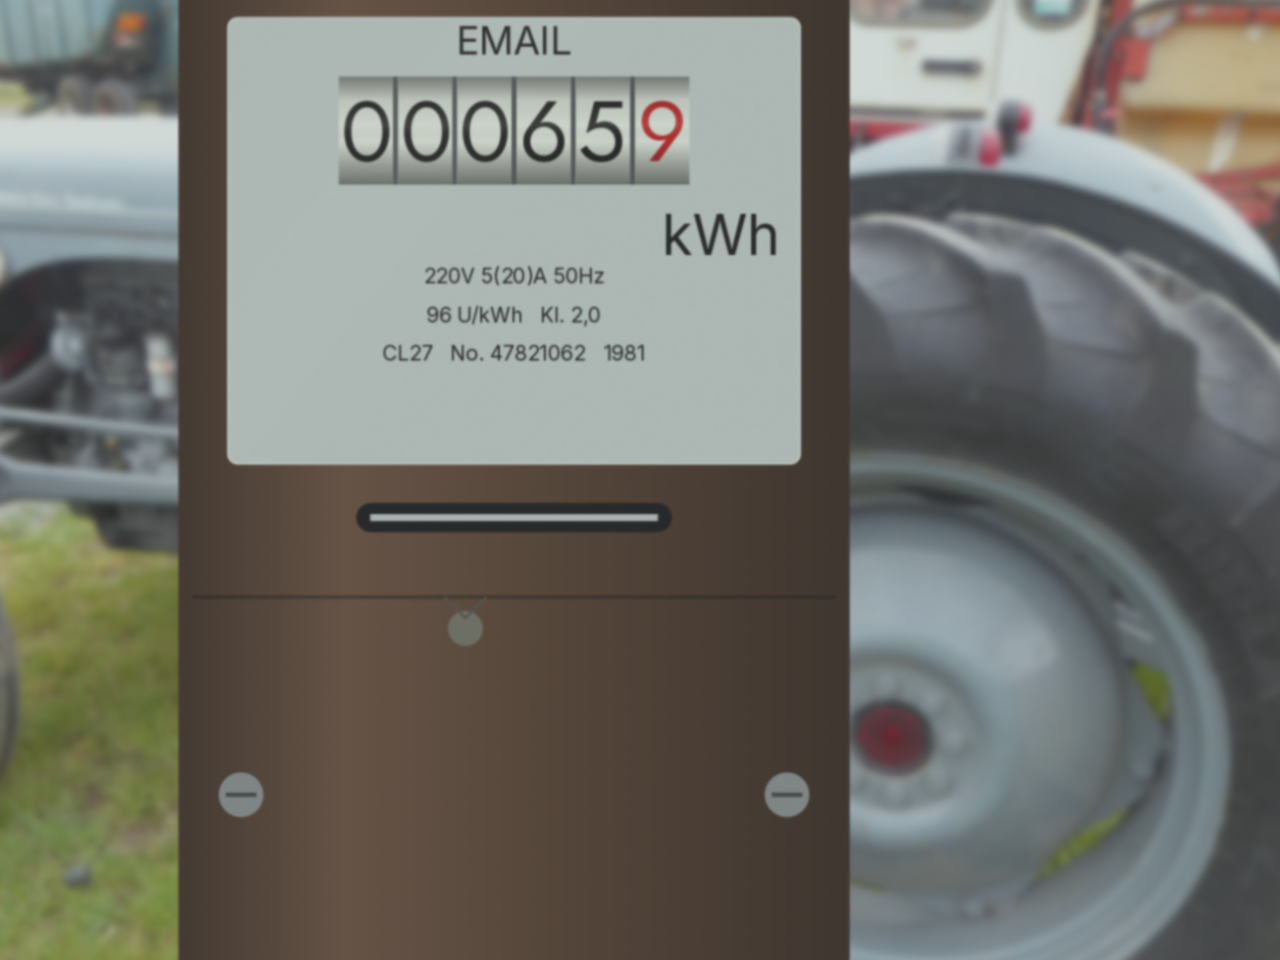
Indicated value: 65.9 kWh
